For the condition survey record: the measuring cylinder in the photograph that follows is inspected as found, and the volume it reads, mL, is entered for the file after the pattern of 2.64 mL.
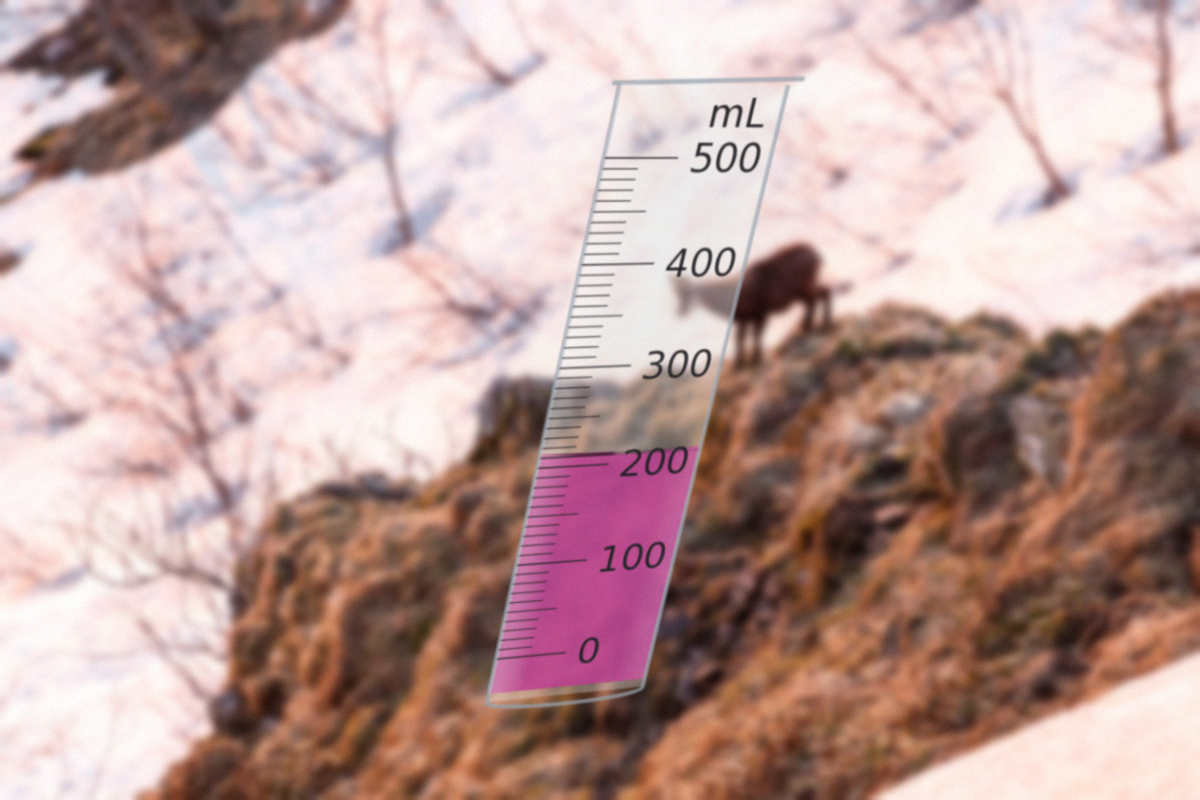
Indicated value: 210 mL
